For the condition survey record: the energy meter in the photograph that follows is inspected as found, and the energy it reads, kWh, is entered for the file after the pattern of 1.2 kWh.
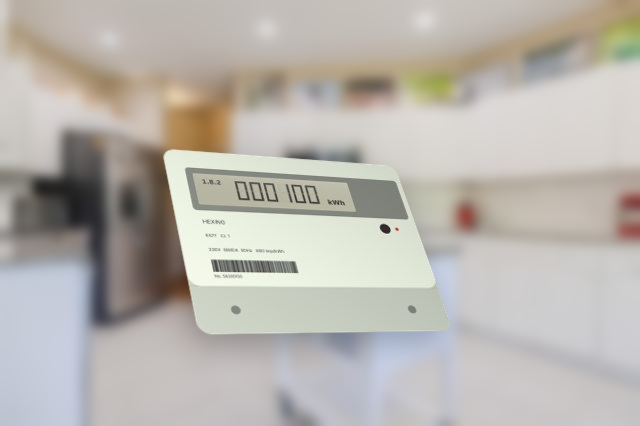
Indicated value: 100 kWh
